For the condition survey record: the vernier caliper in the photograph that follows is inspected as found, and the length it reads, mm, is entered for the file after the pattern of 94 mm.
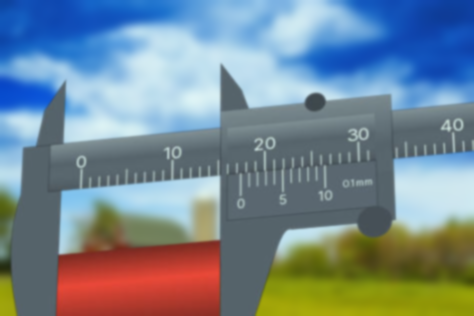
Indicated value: 17.4 mm
